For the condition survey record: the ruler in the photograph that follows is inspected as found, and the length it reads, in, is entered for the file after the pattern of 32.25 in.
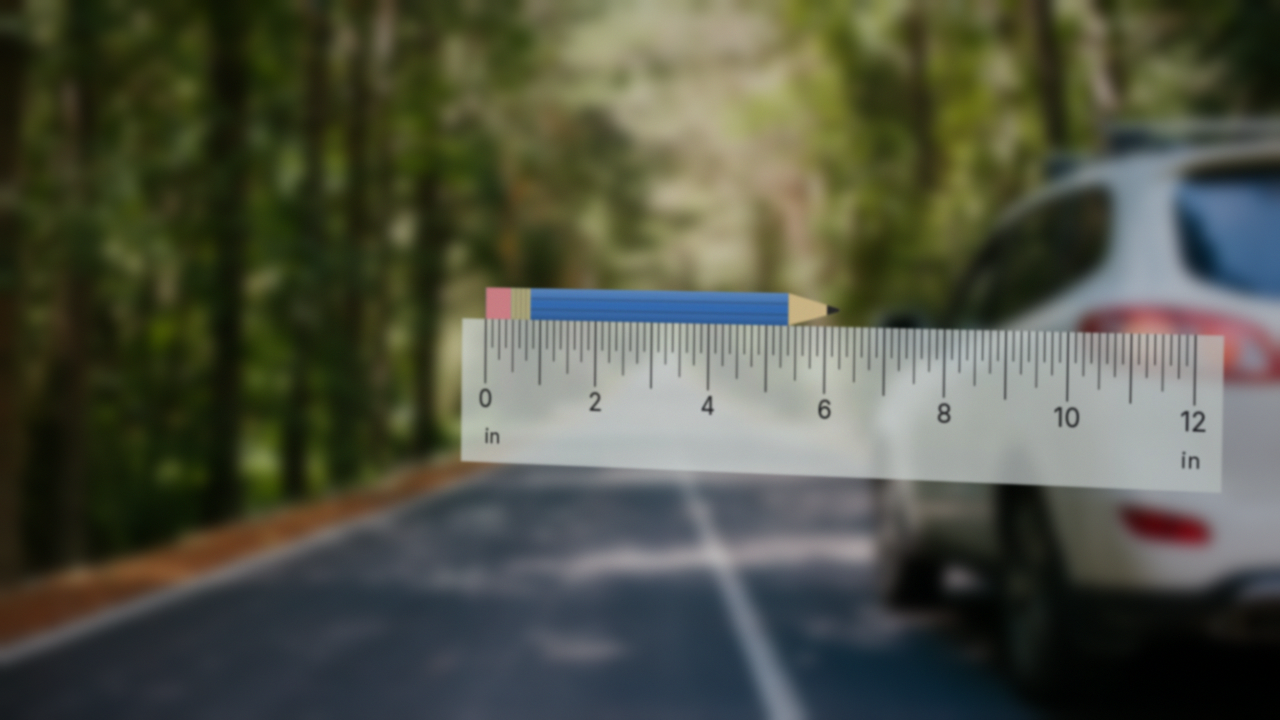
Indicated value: 6.25 in
